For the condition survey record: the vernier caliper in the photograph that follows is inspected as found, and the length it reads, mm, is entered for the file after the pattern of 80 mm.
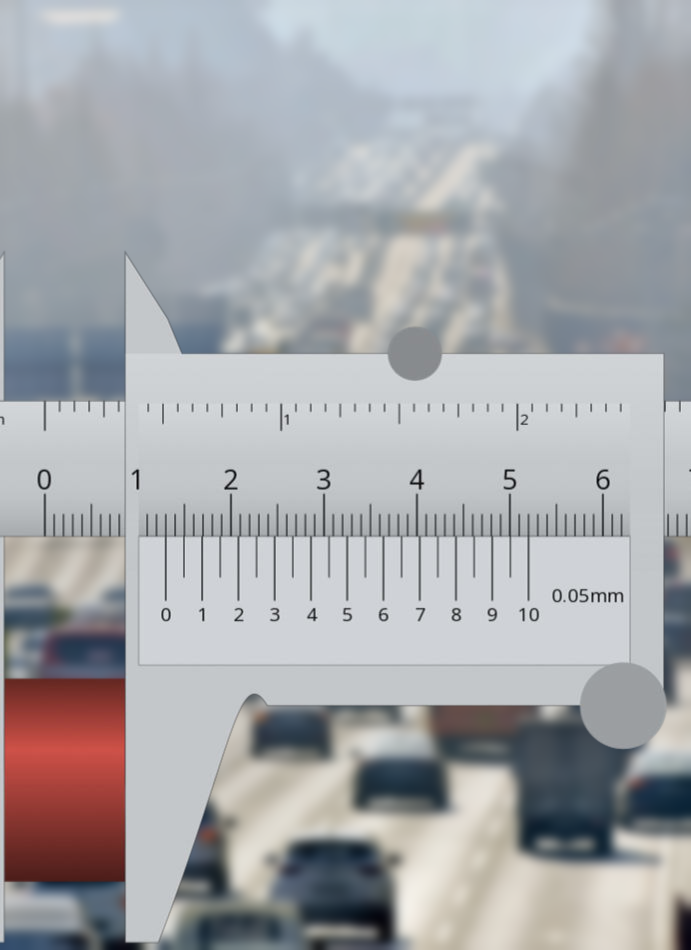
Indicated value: 13.0 mm
